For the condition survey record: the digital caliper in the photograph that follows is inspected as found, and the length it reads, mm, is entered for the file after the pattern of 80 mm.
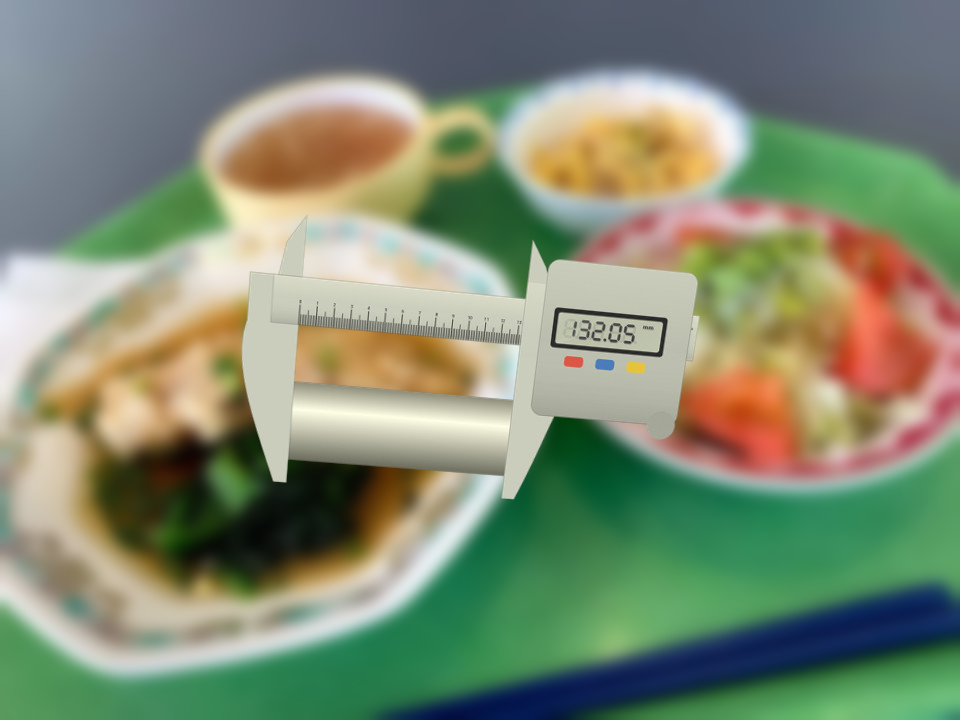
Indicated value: 132.05 mm
